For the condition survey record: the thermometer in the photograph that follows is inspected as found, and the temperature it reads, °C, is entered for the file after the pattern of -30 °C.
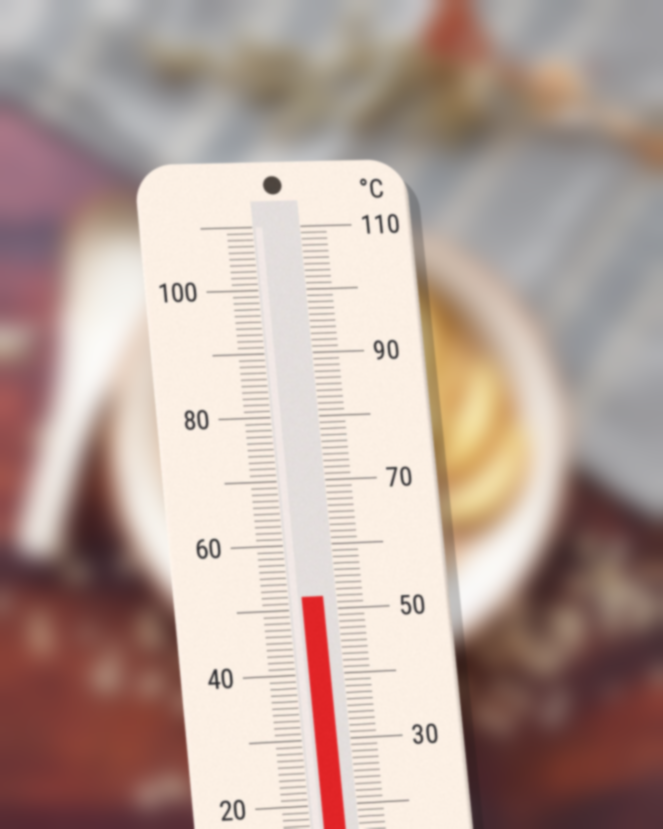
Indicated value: 52 °C
